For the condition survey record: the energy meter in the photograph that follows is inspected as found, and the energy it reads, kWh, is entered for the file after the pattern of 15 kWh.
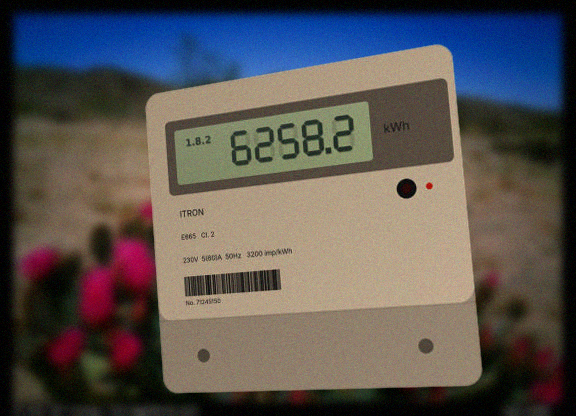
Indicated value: 6258.2 kWh
